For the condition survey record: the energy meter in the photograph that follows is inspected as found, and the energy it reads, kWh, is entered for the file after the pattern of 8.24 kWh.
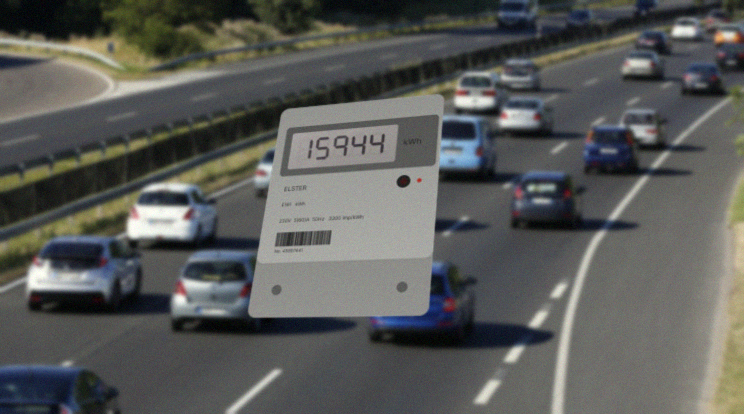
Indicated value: 15944 kWh
